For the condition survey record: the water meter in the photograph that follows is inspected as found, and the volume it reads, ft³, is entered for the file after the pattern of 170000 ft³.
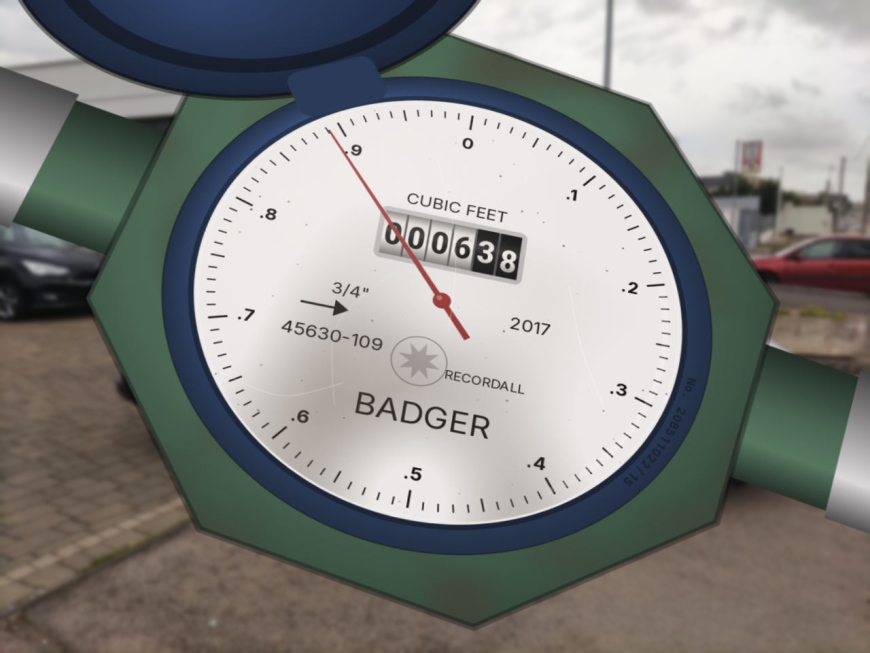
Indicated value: 637.89 ft³
